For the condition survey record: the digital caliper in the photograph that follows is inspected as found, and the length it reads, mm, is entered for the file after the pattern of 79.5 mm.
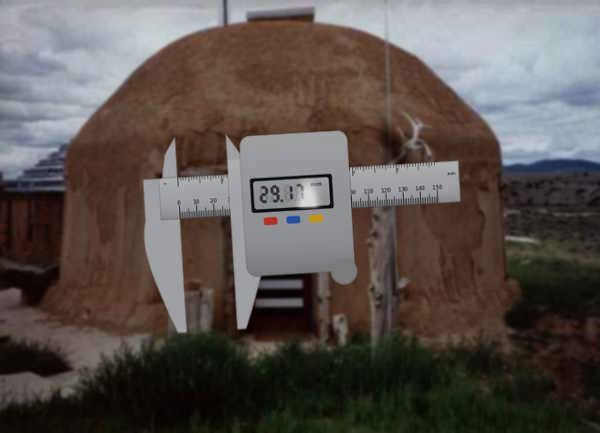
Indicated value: 29.17 mm
